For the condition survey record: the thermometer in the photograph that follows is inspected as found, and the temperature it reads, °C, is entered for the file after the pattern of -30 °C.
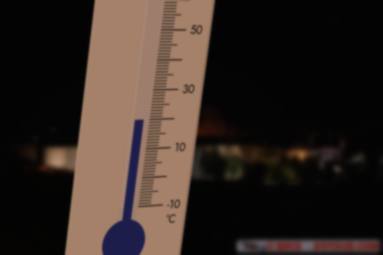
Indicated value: 20 °C
